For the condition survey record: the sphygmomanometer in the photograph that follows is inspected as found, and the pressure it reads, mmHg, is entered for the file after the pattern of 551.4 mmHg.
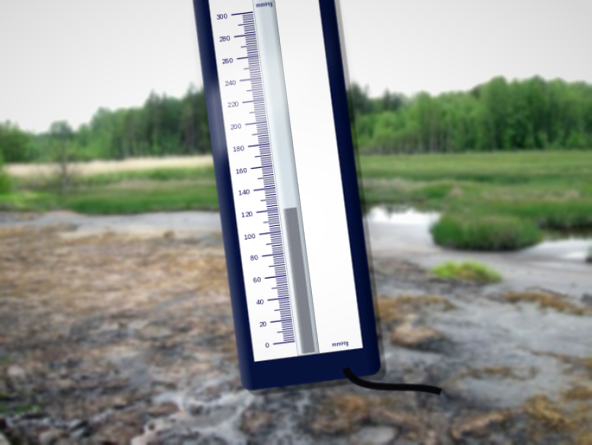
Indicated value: 120 mmHg
